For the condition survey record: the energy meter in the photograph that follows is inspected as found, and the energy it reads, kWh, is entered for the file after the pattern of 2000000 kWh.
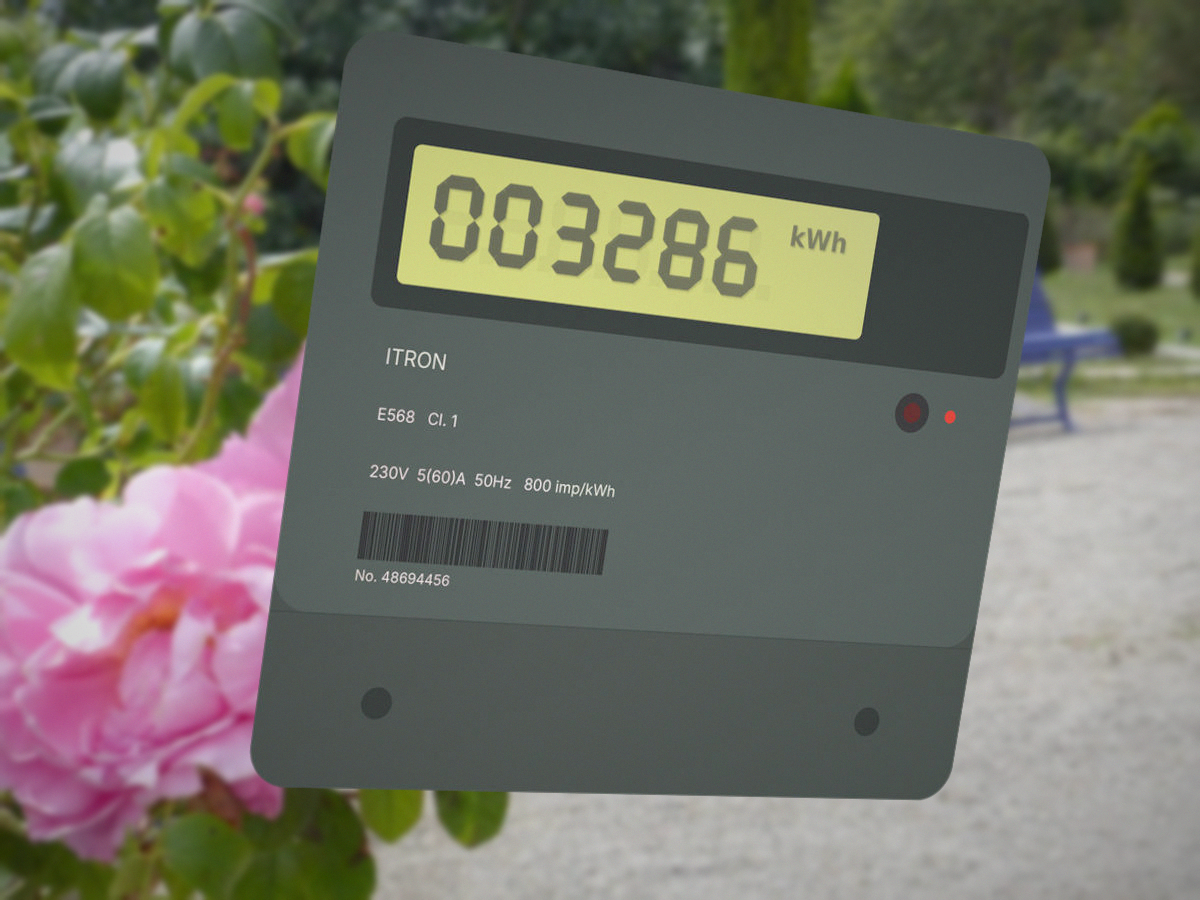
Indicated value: 3286 kWh
